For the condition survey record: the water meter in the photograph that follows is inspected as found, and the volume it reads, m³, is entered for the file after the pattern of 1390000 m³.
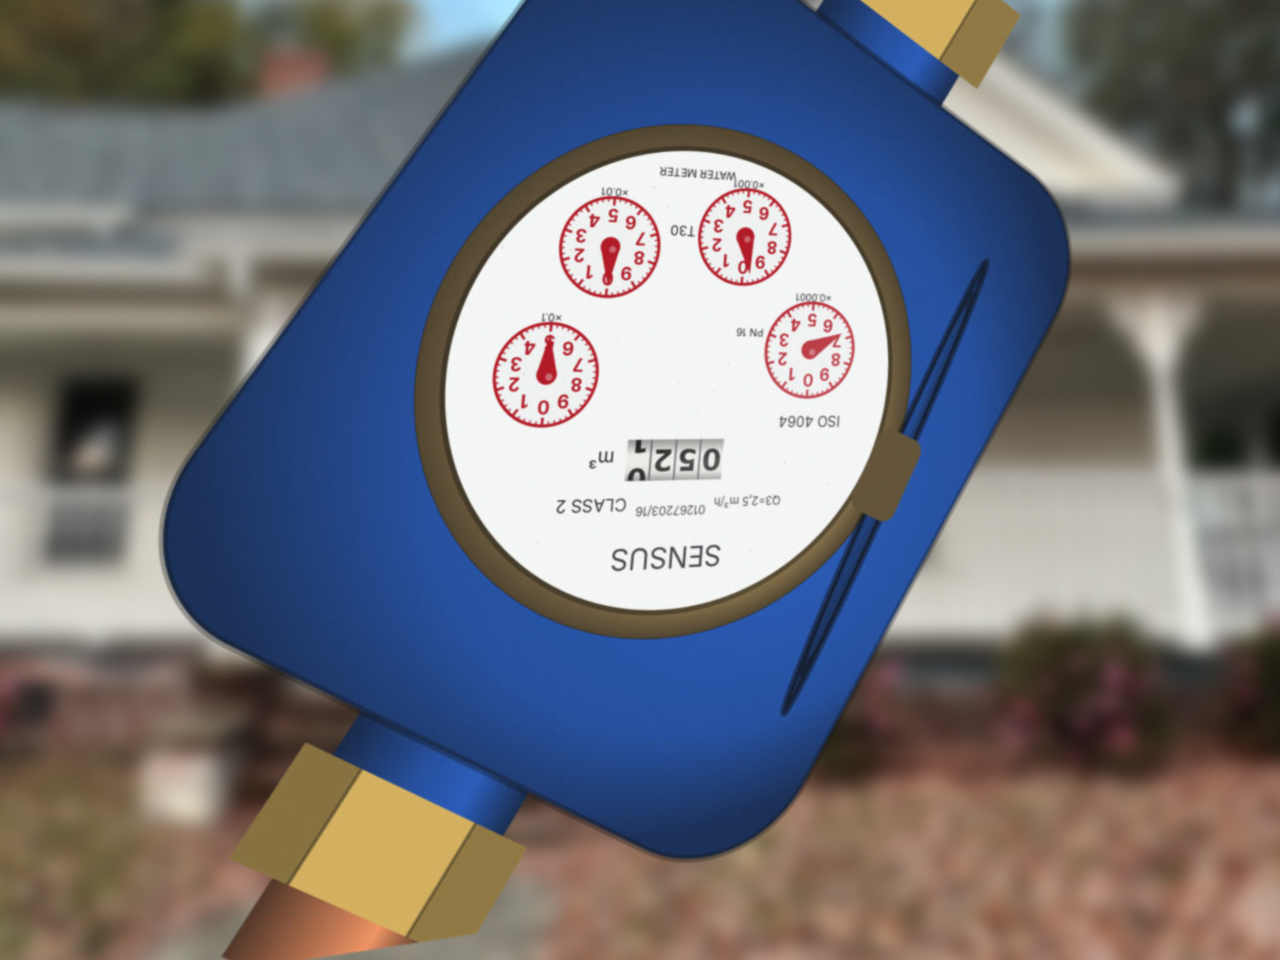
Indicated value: 520.4996 m³
